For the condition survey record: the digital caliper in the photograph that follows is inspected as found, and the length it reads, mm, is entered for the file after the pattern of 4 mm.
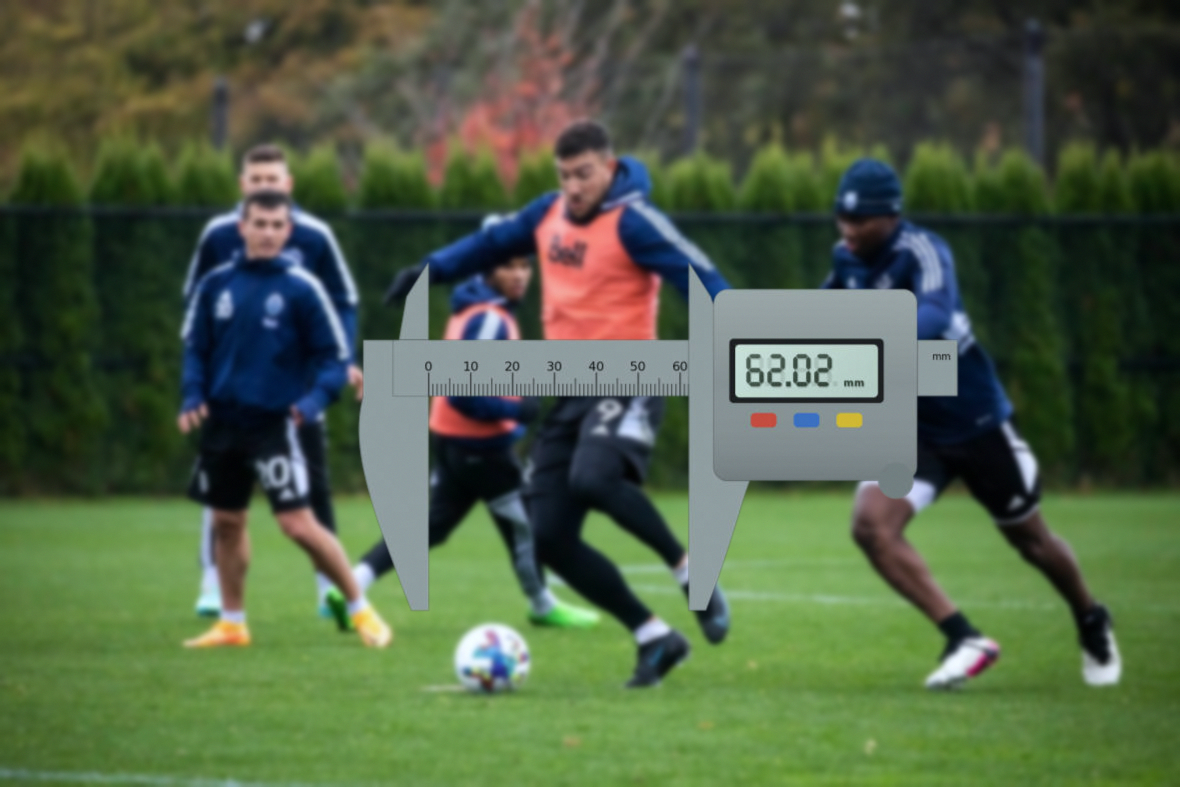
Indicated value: 62.02 mm
